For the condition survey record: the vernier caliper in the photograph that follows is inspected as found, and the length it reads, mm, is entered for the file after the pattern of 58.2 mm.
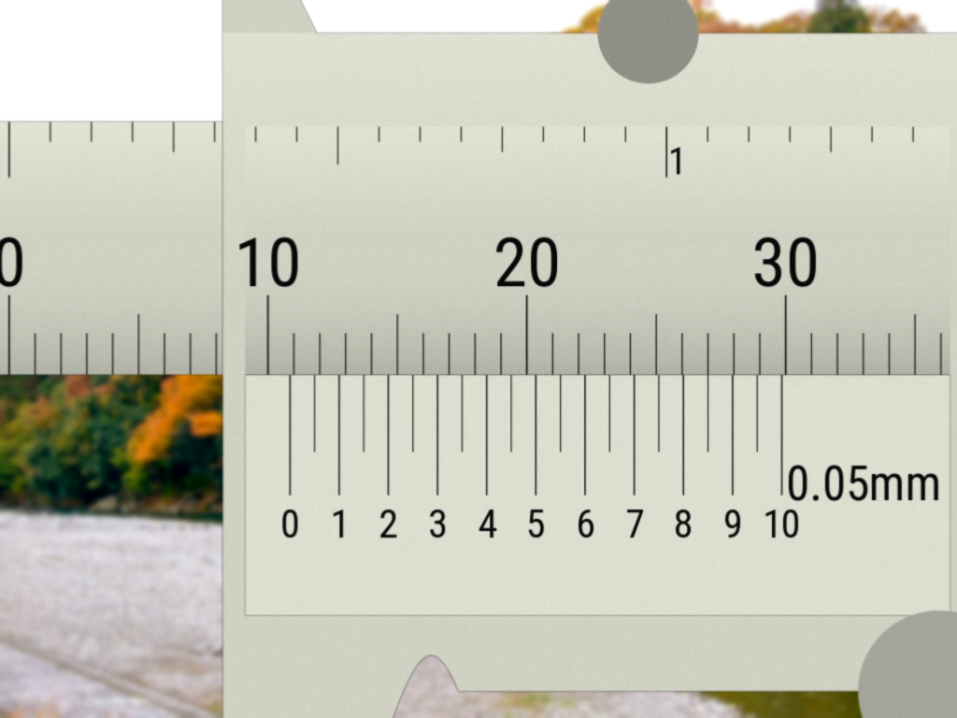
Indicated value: 10.85 mm
